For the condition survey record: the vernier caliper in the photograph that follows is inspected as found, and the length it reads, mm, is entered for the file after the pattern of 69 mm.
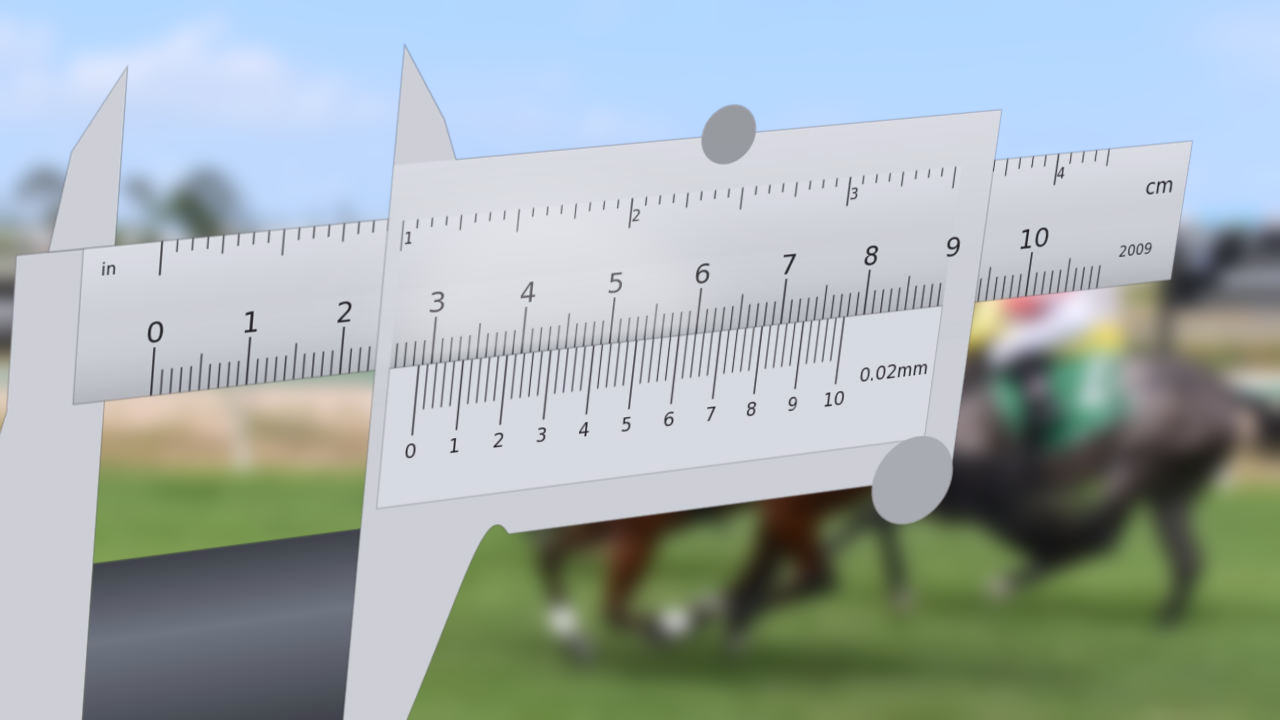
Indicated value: 28.6 mm
